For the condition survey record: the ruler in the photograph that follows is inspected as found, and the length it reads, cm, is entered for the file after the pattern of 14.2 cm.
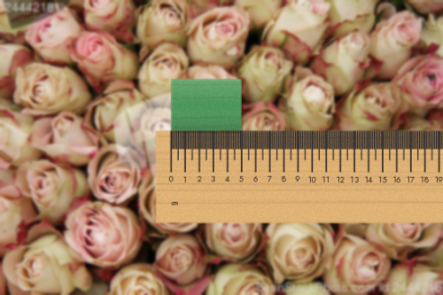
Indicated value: 5 cm
